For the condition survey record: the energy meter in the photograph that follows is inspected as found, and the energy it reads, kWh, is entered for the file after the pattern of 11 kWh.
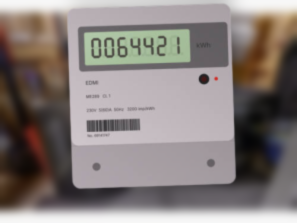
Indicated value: 64421 kWh
